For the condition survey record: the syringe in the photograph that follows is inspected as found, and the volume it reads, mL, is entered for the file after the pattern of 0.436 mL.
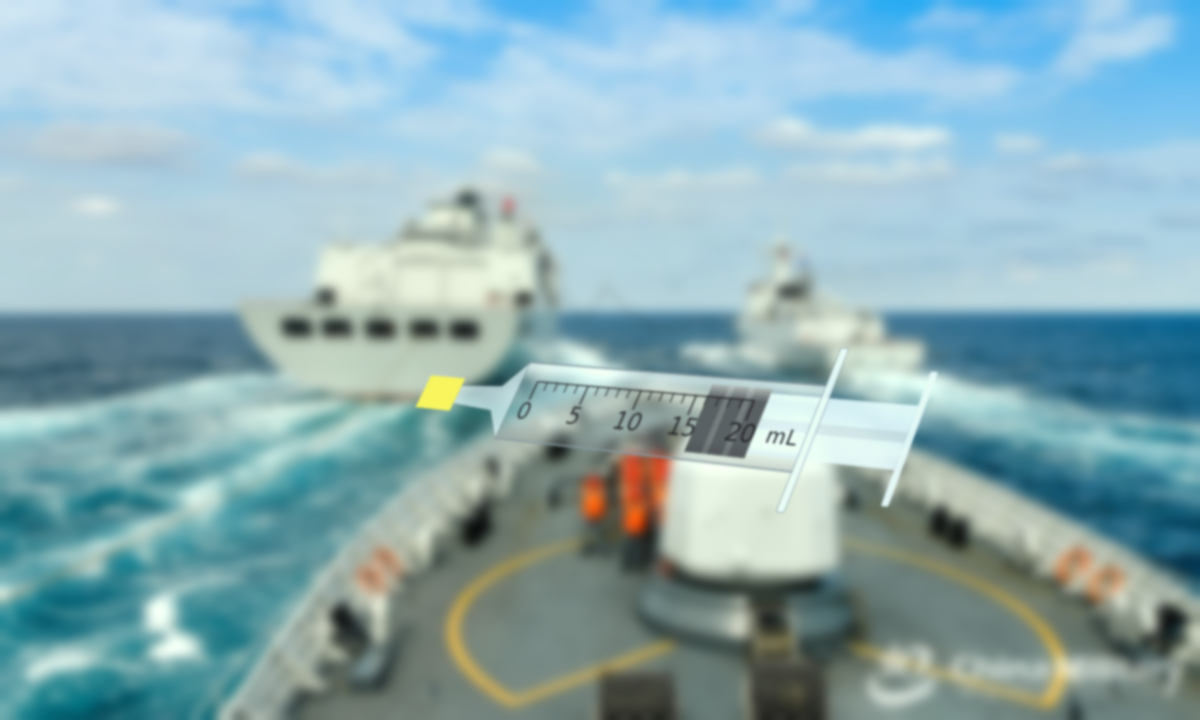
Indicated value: 16 mL
